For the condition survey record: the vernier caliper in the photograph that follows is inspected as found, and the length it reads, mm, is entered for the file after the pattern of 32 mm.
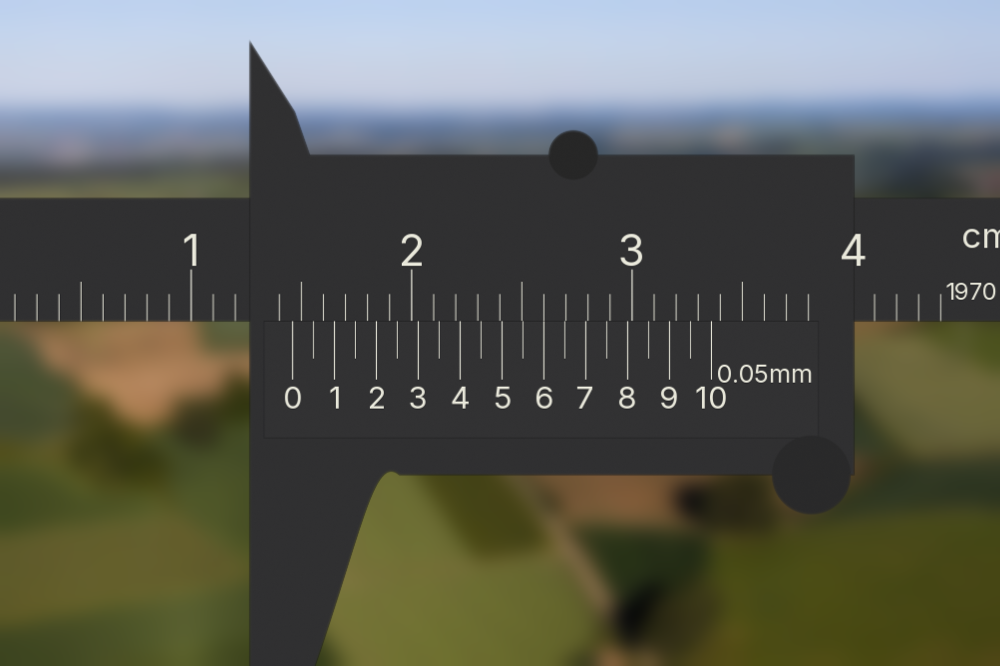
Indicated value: 14.6 mm
